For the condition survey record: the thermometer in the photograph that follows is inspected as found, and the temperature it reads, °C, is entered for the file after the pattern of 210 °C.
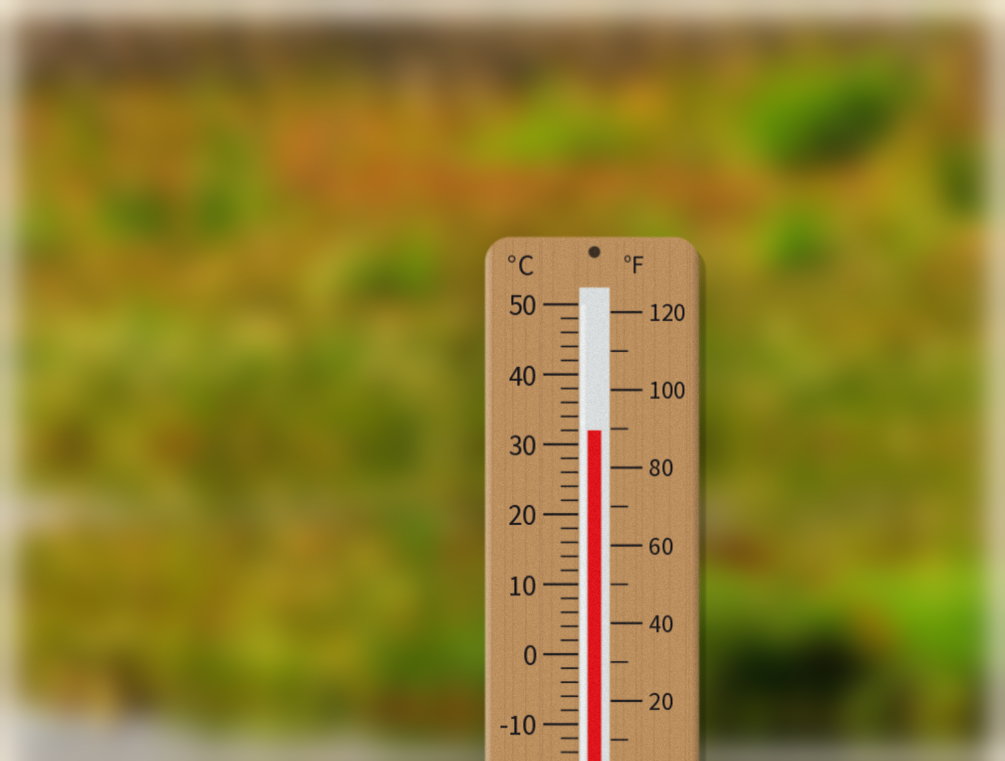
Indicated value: 32 °C
